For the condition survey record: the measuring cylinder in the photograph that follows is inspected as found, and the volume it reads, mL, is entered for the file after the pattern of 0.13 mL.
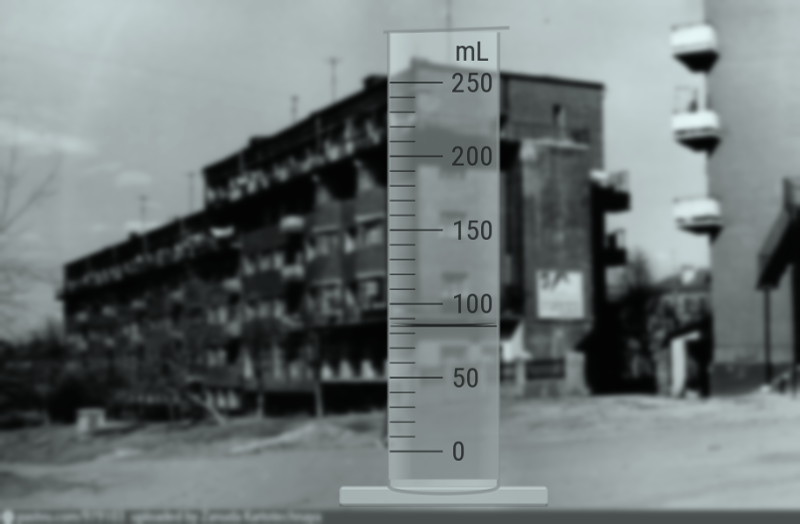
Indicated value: 85 mL
